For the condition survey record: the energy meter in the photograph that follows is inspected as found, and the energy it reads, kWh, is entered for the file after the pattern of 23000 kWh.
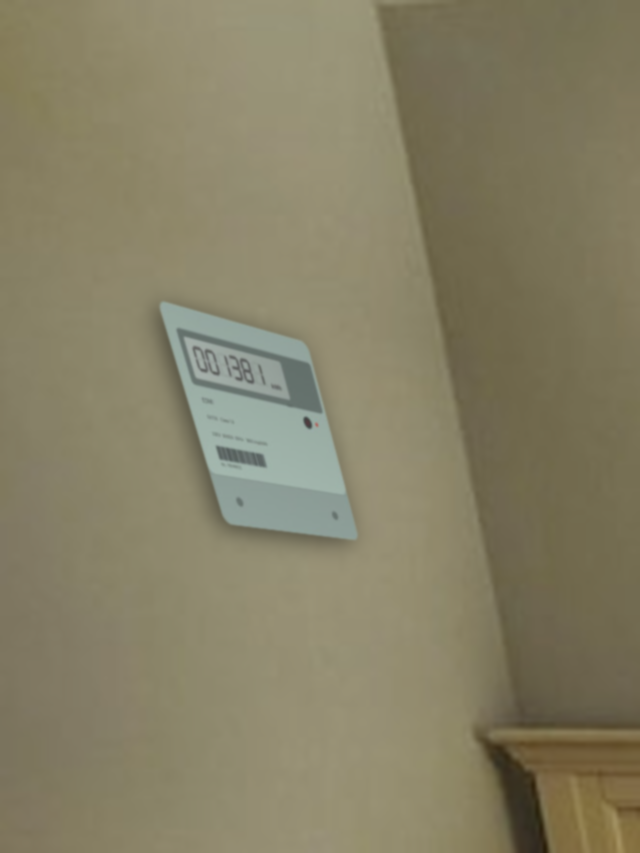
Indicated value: 1381 kWh
